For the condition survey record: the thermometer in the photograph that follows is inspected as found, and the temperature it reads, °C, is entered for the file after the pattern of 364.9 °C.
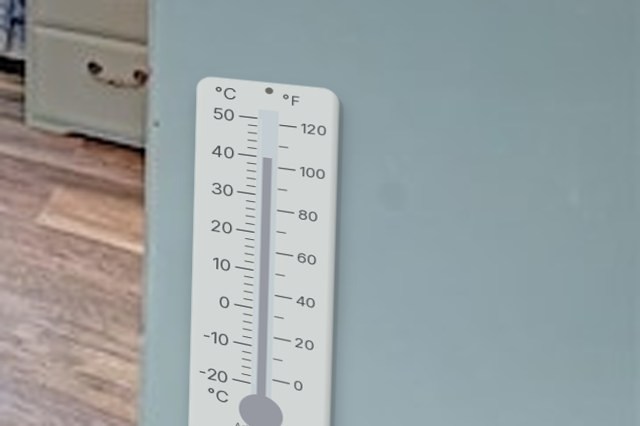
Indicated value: 40 °C
